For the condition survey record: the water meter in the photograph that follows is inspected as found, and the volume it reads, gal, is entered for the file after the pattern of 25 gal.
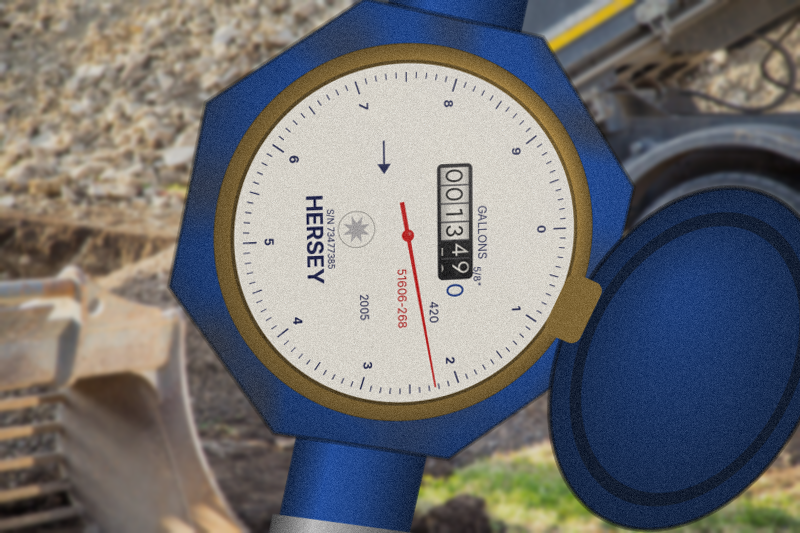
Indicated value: 13492.2 gal
